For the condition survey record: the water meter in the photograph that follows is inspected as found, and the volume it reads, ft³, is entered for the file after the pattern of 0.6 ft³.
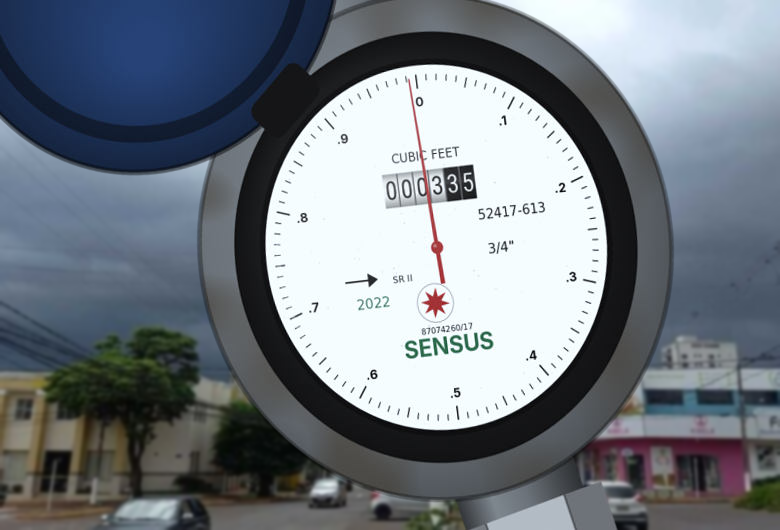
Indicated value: 334.99 ft³
